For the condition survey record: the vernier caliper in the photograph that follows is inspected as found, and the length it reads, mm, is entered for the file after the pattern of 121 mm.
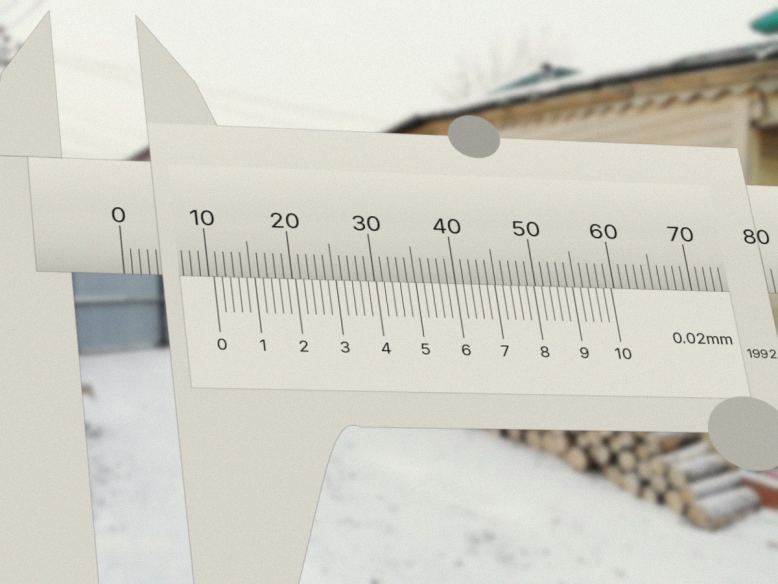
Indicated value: 10.6 mm
